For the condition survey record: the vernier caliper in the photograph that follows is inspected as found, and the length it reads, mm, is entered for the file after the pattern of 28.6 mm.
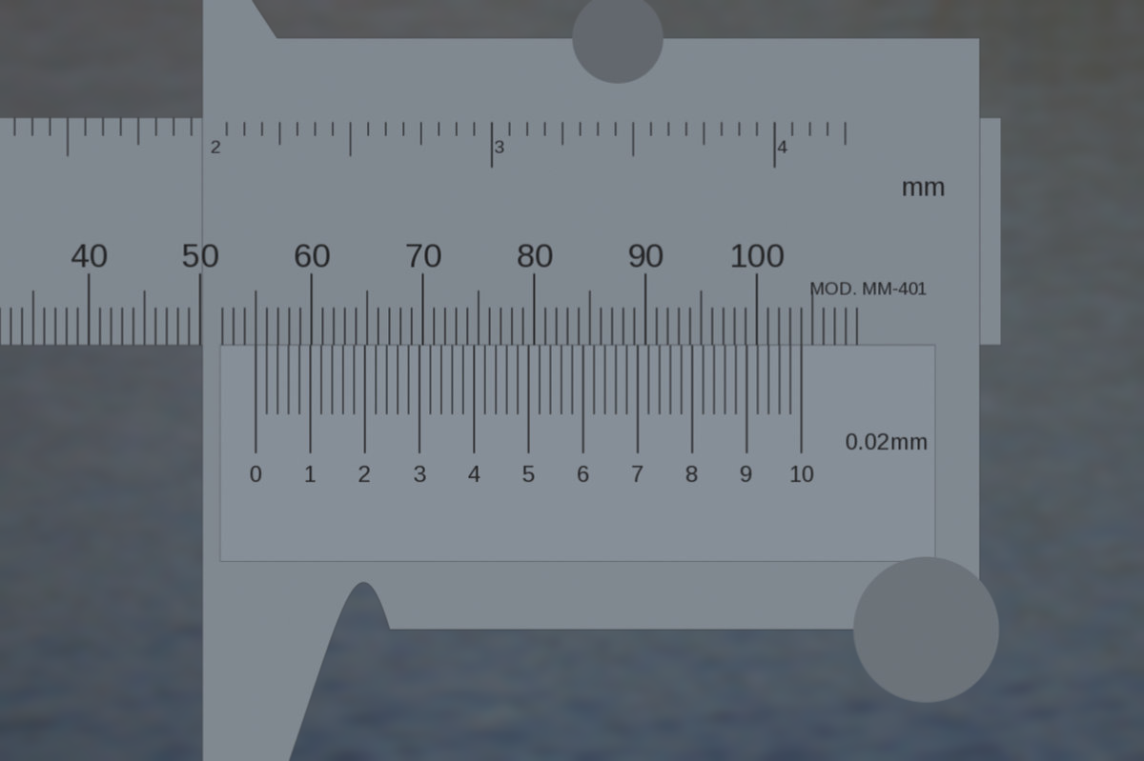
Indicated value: 55.0 mm
